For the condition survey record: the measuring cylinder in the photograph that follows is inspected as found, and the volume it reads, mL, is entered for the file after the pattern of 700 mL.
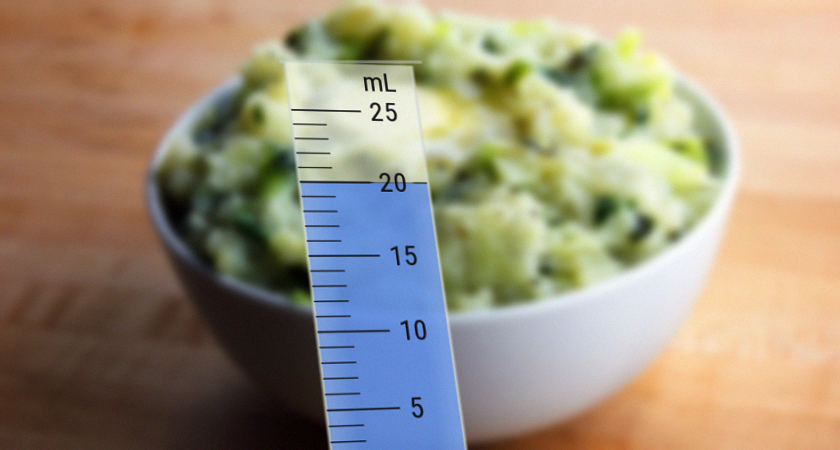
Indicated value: 20 mL
